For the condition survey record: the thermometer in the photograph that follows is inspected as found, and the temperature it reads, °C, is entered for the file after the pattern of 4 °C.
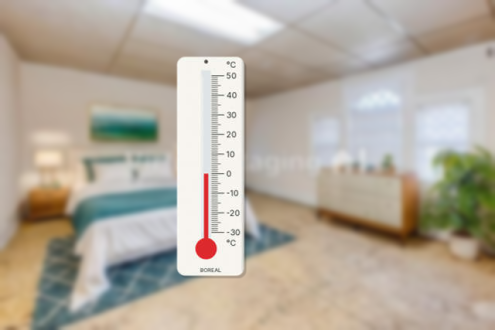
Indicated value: 0 °C
